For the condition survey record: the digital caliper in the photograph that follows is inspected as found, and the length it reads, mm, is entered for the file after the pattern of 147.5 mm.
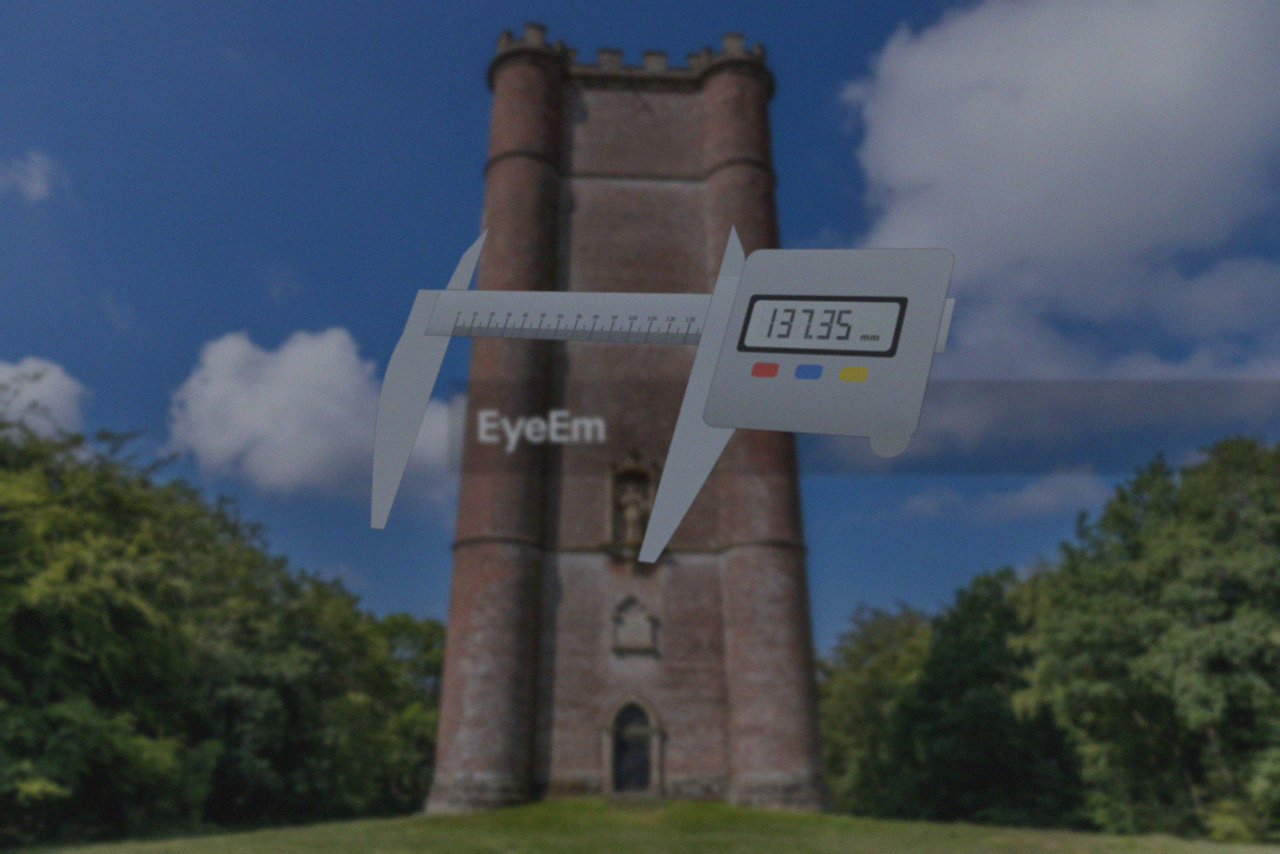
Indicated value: 137.35 mm
